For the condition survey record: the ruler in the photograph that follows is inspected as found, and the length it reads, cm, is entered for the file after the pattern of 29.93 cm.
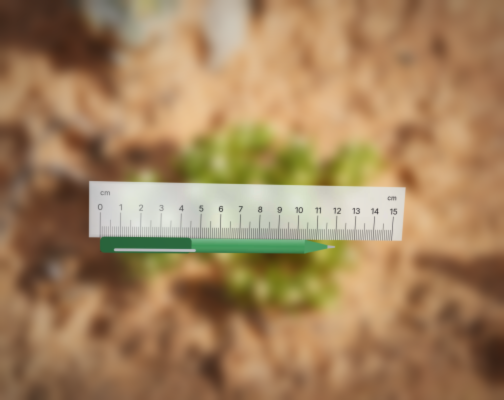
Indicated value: 12 cm
